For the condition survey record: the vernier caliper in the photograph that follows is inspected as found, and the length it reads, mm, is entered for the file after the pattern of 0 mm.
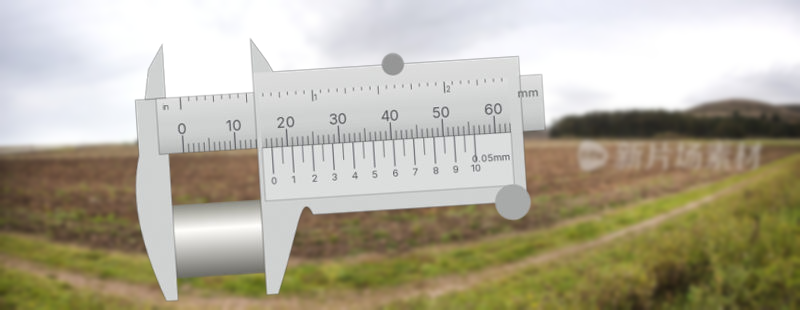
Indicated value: 17.0 mm
